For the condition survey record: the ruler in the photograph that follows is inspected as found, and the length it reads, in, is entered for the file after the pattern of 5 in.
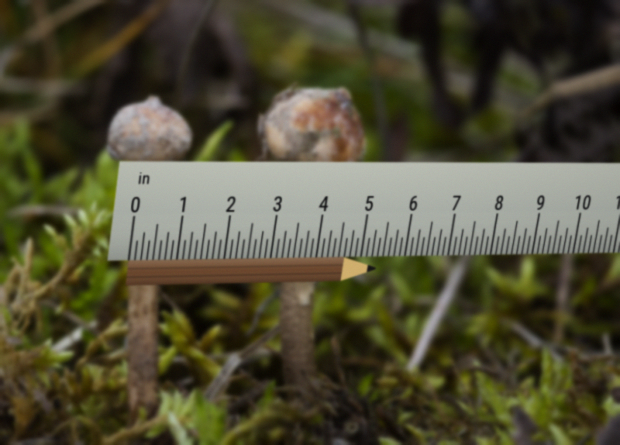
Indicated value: 5.375 in
